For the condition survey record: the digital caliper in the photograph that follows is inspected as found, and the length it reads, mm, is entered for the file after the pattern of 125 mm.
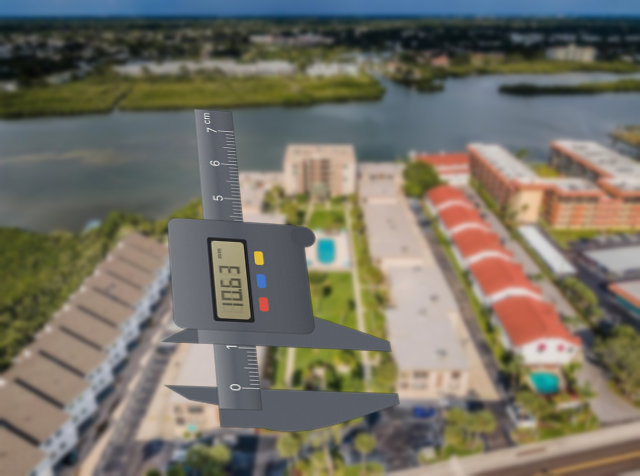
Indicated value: 10.63 mm
